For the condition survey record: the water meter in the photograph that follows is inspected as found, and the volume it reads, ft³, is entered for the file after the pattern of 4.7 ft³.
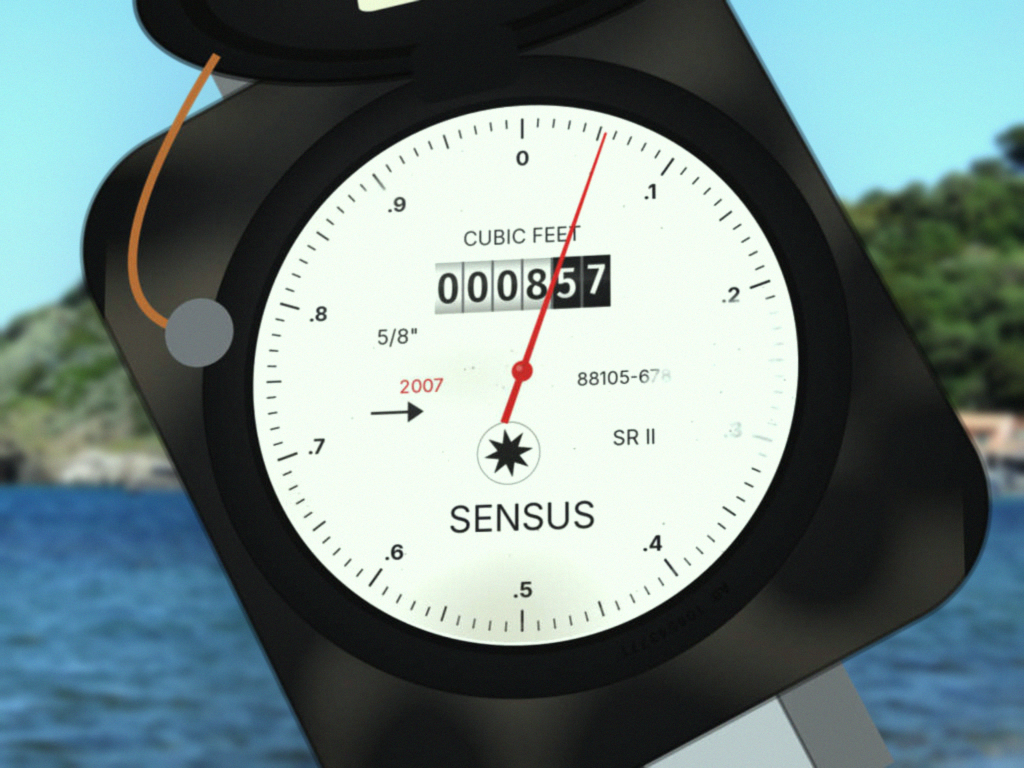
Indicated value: 857.05 ft³
